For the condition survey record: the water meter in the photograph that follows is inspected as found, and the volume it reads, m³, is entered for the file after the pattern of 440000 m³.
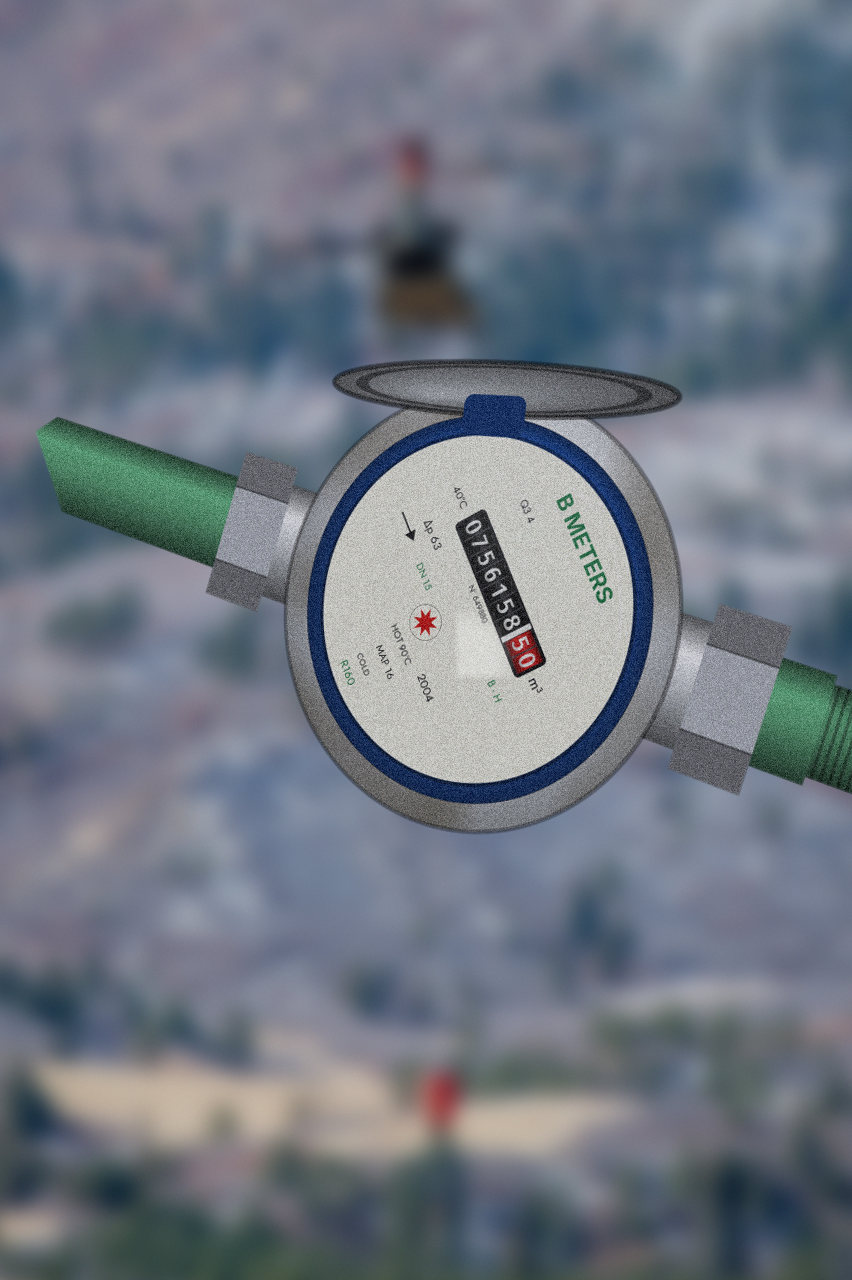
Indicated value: 756158.50 m³
